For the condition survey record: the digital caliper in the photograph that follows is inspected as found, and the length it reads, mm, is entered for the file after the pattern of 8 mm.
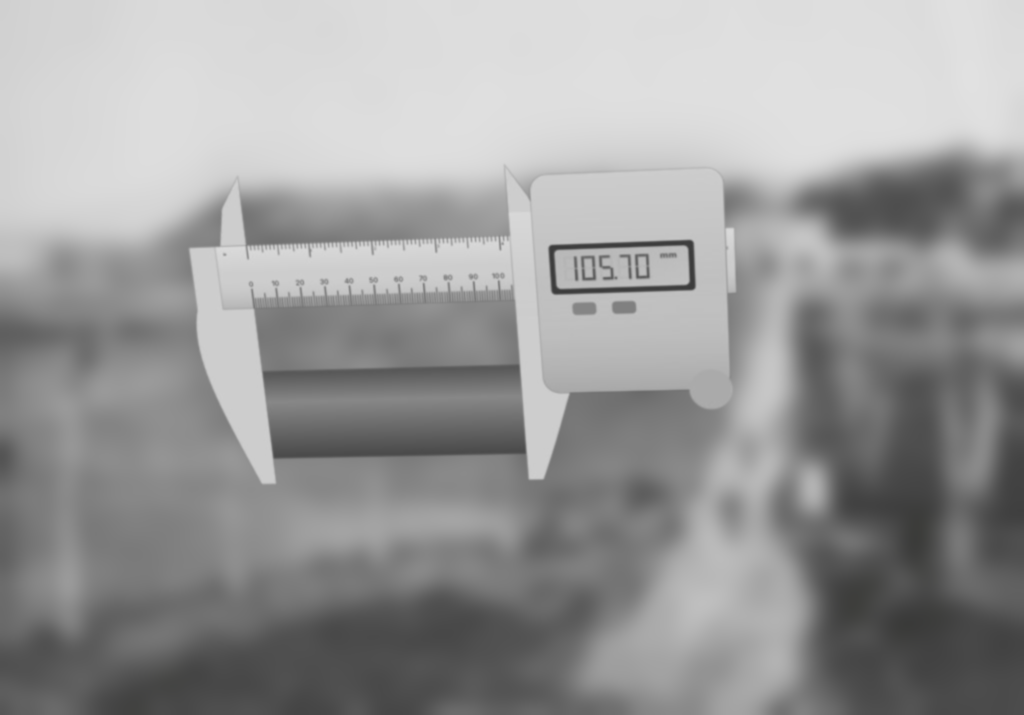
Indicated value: 105.70 mm
